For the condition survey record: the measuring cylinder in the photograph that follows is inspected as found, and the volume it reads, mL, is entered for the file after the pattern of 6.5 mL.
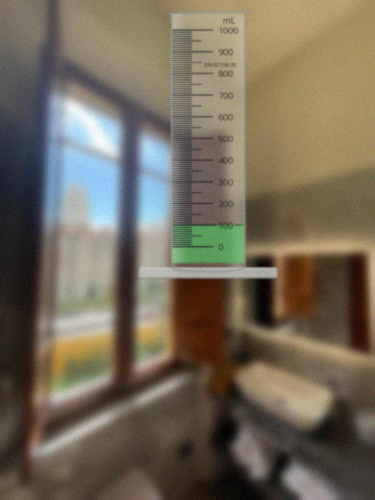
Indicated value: 100 mL
